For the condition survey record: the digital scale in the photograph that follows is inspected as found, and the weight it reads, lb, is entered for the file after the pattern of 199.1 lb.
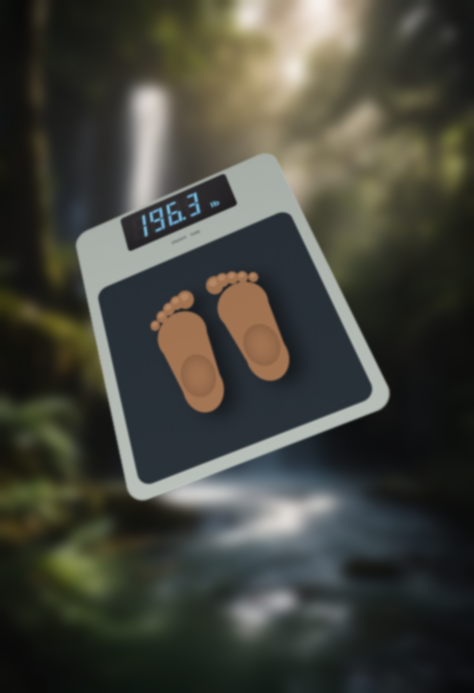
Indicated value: 196.3 lb
